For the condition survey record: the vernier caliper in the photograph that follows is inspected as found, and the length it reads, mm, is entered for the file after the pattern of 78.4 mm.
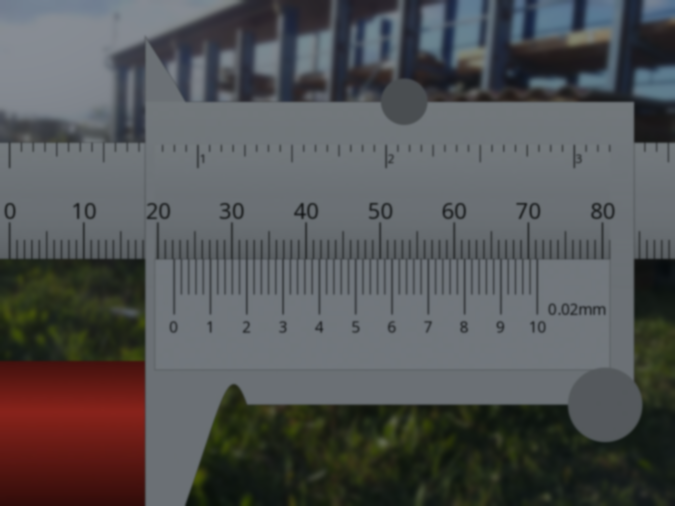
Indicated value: 22.2 mm
